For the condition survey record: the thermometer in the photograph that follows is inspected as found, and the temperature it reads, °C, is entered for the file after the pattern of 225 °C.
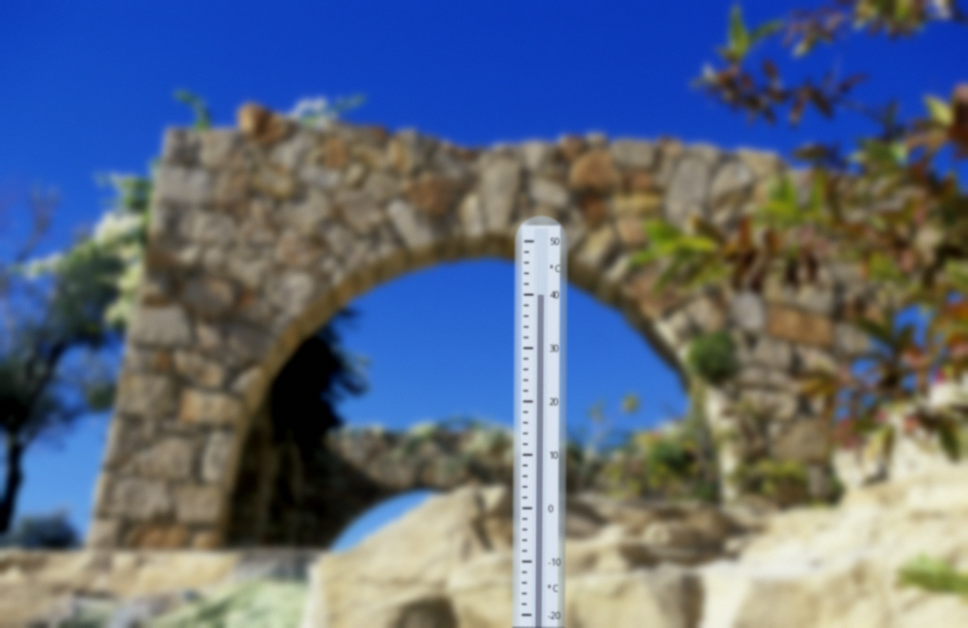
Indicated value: 40 °C
